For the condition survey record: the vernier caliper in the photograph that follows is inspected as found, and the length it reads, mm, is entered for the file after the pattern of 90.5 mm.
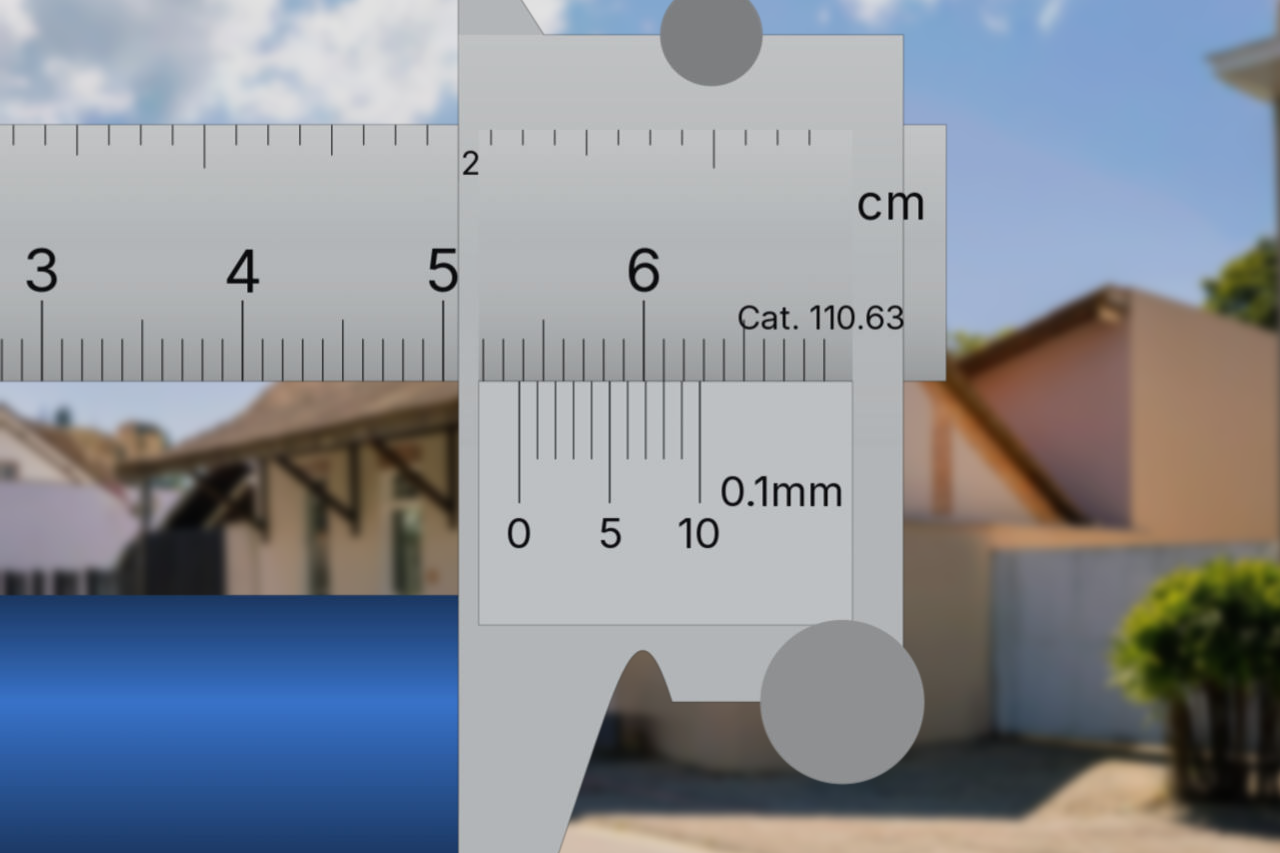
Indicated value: 53.8 mm
